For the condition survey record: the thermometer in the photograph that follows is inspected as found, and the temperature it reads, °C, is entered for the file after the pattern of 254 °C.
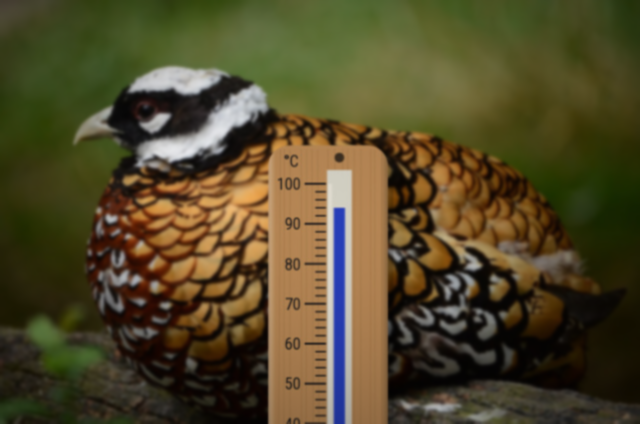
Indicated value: 94 °C
